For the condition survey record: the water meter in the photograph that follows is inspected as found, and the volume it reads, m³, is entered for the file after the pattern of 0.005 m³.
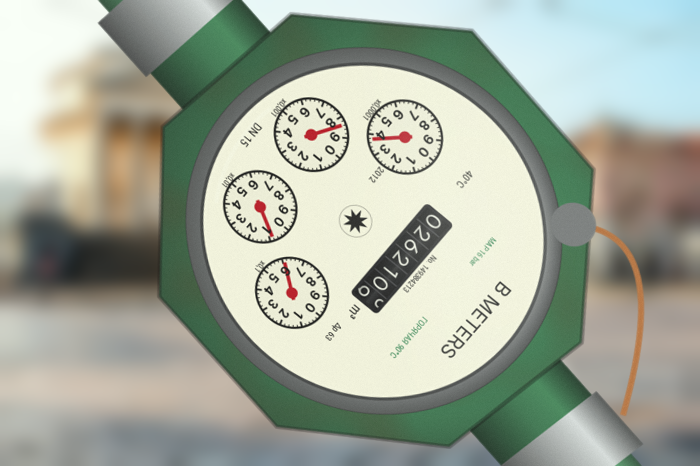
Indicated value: 262108.6083 m³
